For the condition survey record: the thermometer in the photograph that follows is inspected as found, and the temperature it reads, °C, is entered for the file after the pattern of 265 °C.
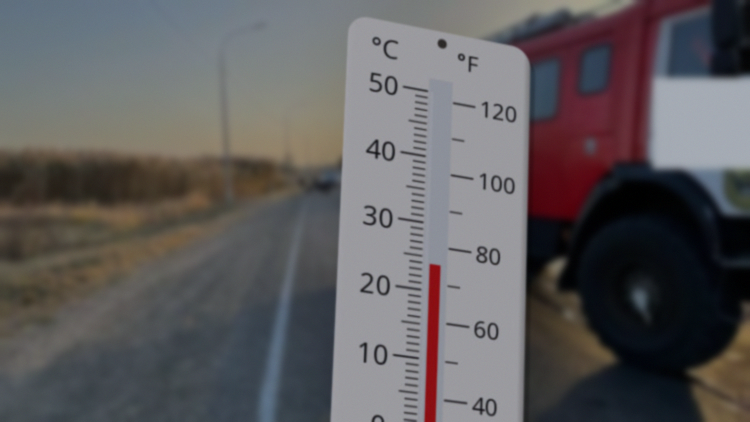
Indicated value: 24 °C
